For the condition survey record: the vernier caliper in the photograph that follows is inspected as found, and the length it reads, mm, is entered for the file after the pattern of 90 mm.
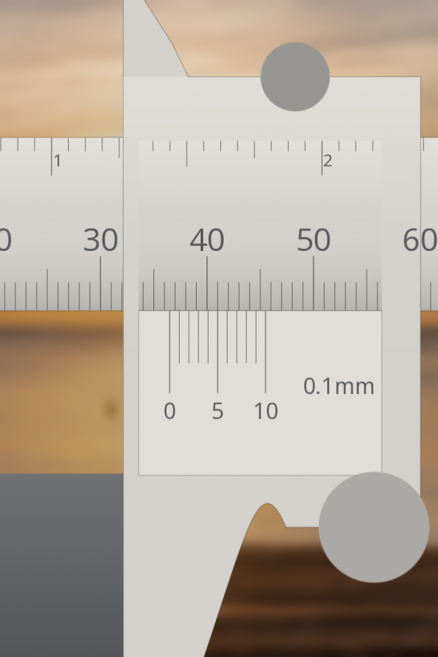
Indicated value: 36.5 mm
